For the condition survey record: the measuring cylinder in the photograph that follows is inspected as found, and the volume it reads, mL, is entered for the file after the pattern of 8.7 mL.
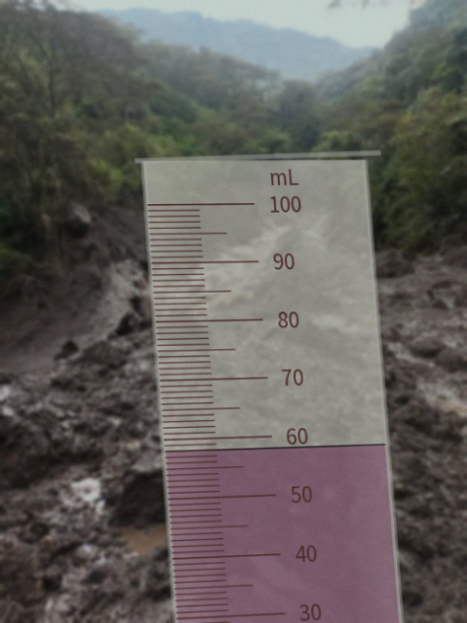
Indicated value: 58 mL
